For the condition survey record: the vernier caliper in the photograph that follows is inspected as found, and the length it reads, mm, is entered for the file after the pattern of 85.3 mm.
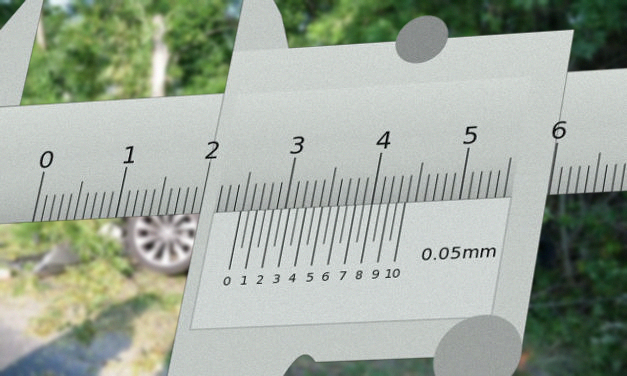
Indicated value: 24.8 mm
